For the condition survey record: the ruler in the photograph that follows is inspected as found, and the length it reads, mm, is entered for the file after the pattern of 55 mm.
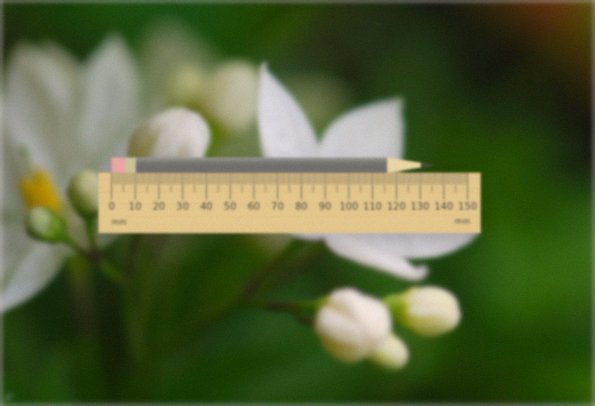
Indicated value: 135 mm
